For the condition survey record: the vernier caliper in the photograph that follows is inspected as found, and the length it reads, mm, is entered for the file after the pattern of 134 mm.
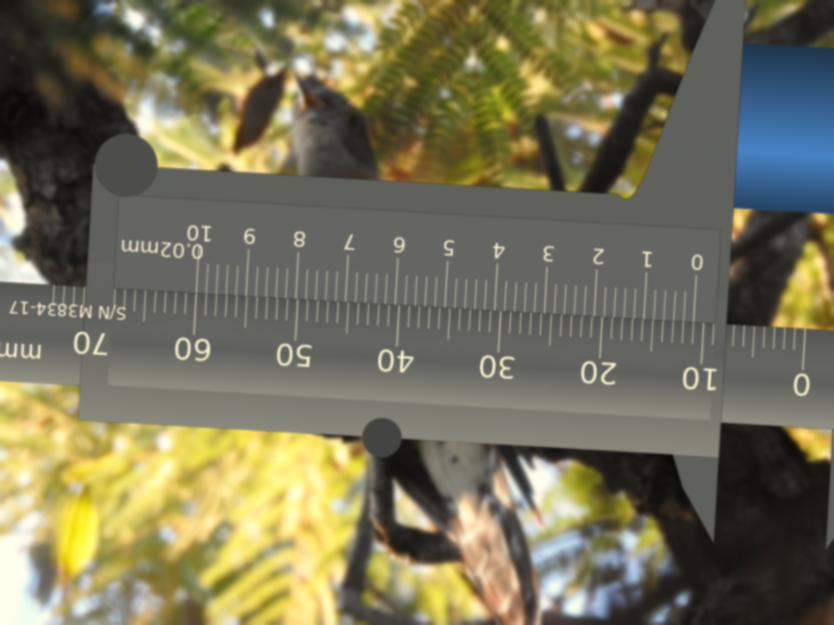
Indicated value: 11.0 mm
